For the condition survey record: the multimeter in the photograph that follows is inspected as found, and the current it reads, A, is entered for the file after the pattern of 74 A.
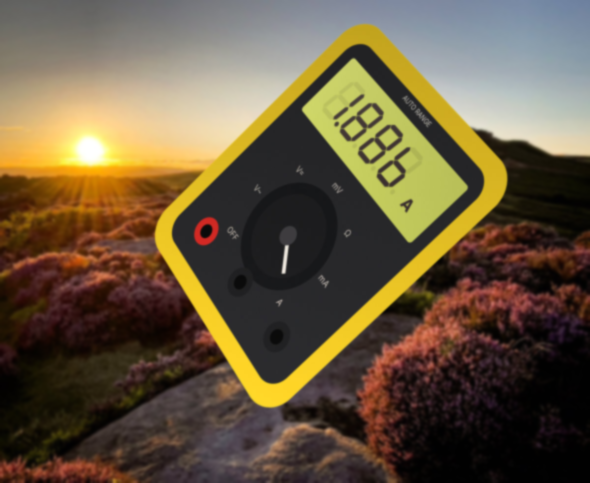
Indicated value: 1.886 A
